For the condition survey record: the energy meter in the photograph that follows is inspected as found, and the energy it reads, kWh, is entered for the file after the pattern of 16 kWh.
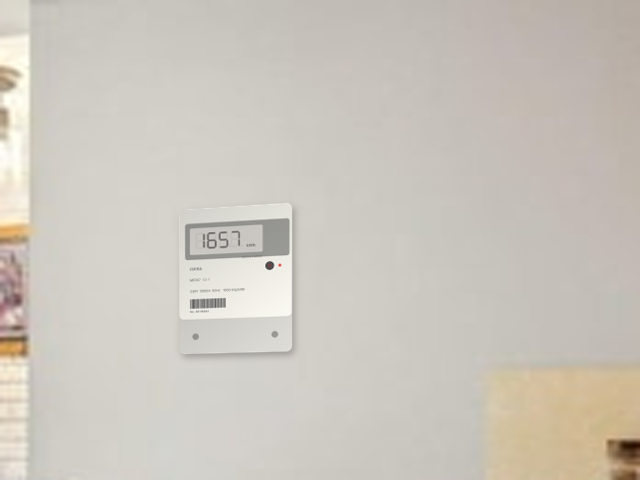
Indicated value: 1657 kWh
